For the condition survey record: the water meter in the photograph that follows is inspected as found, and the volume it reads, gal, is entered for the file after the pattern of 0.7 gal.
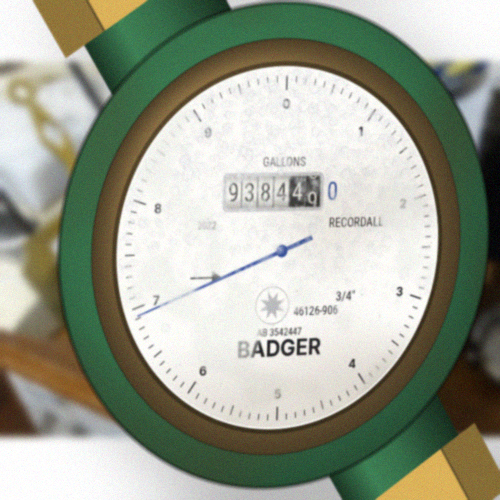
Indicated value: 9384486.9 gal
